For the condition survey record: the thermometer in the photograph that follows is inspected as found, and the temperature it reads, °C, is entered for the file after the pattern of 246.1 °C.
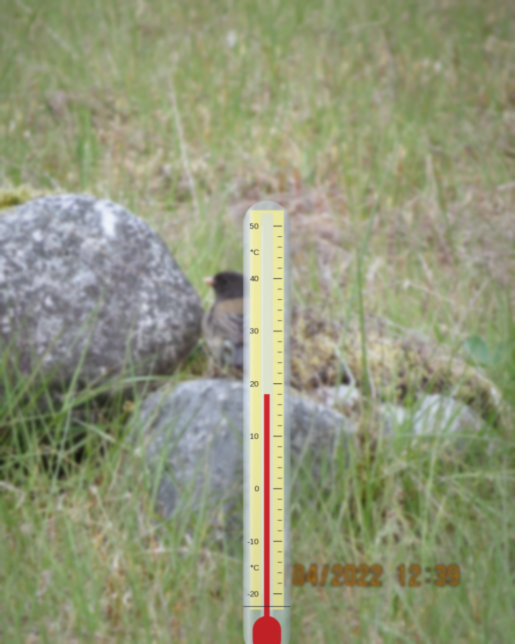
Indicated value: 18 °C
